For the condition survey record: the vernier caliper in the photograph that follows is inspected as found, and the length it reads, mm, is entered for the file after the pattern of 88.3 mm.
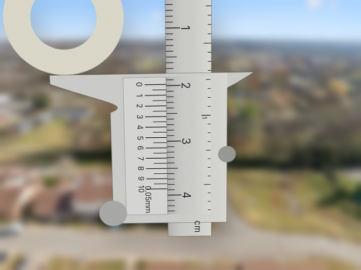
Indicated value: 19.8 mm
